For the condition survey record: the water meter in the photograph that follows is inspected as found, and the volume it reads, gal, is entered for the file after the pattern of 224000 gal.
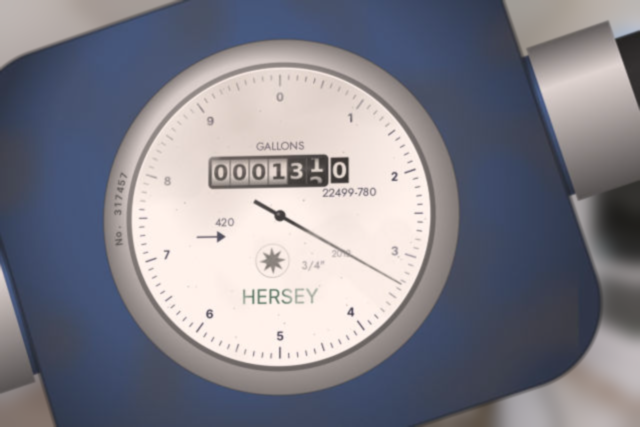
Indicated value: 1313.3 gal
